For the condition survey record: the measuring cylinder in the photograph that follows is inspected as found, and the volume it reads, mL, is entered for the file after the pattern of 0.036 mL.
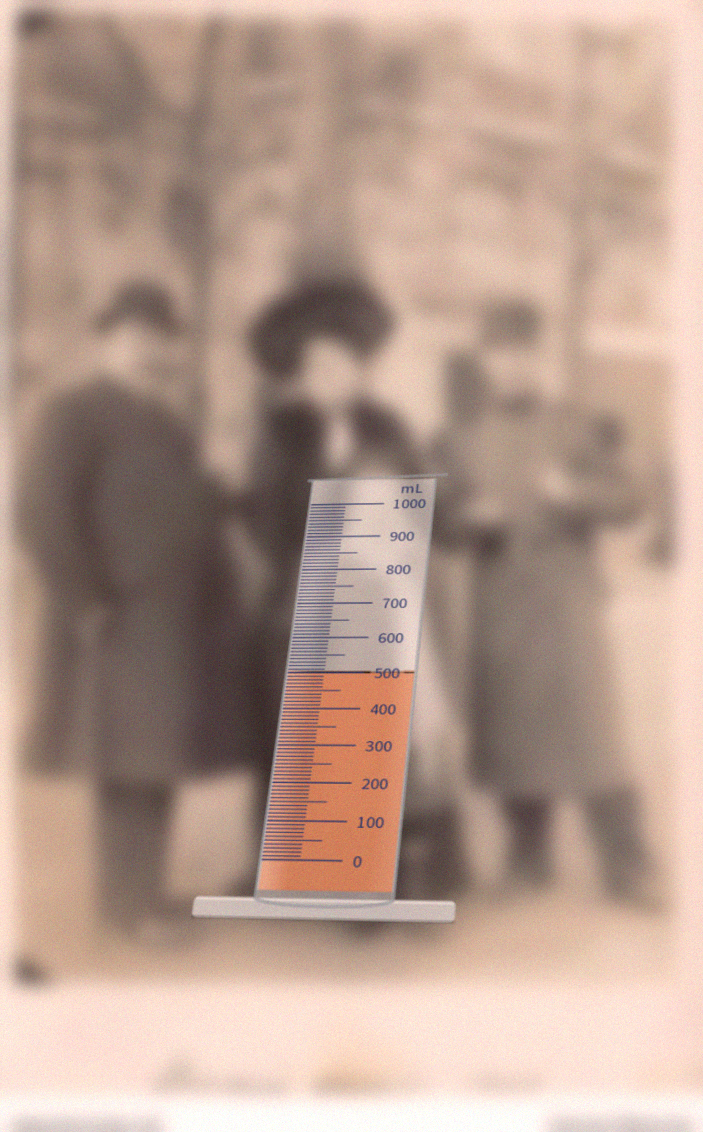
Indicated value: 500 mL
